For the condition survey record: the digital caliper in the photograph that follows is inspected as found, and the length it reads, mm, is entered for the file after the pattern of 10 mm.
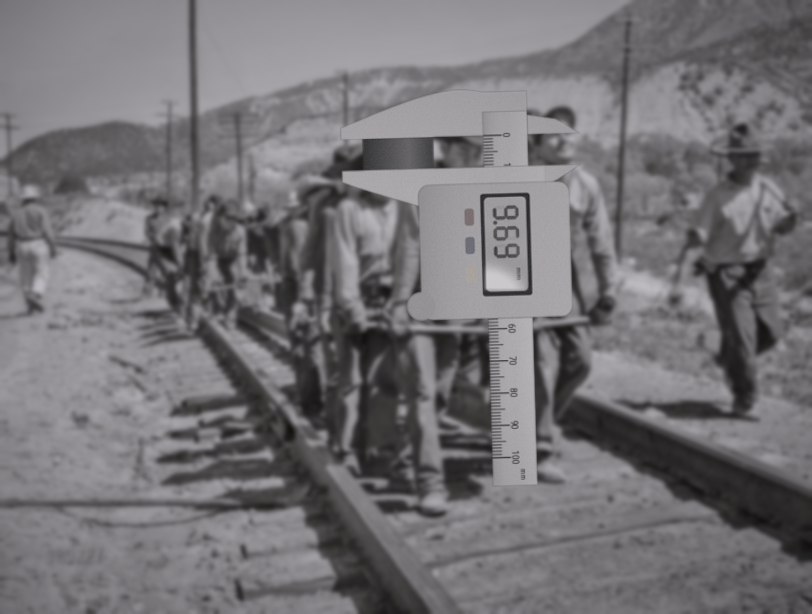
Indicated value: 9.69 mm
